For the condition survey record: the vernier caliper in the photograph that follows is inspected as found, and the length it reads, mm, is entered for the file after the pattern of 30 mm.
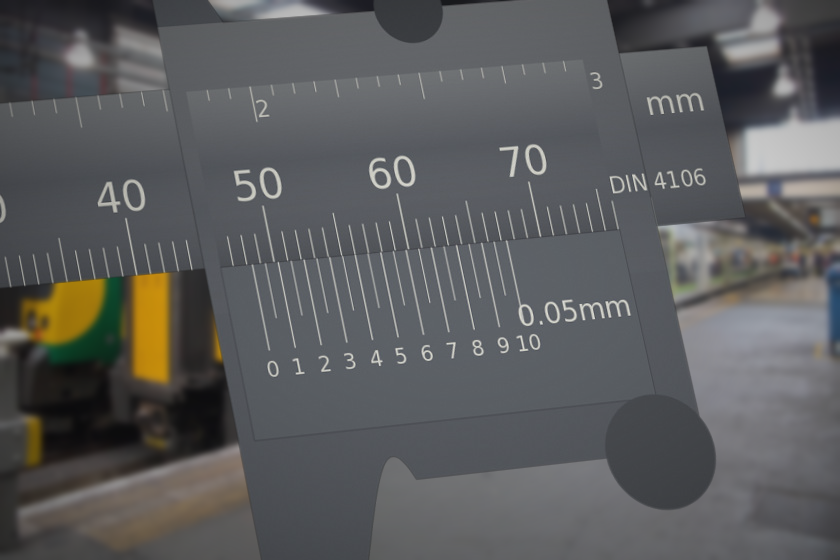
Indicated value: 48.4 mm
